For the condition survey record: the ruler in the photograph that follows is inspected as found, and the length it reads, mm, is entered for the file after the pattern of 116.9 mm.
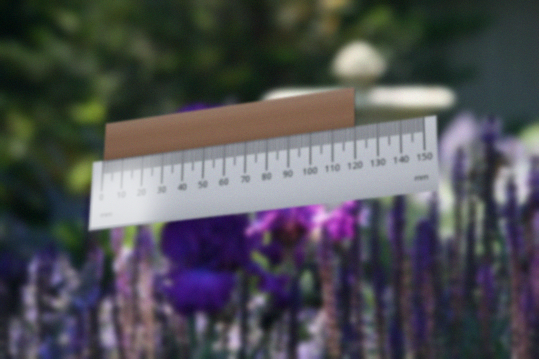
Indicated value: 120 mm
